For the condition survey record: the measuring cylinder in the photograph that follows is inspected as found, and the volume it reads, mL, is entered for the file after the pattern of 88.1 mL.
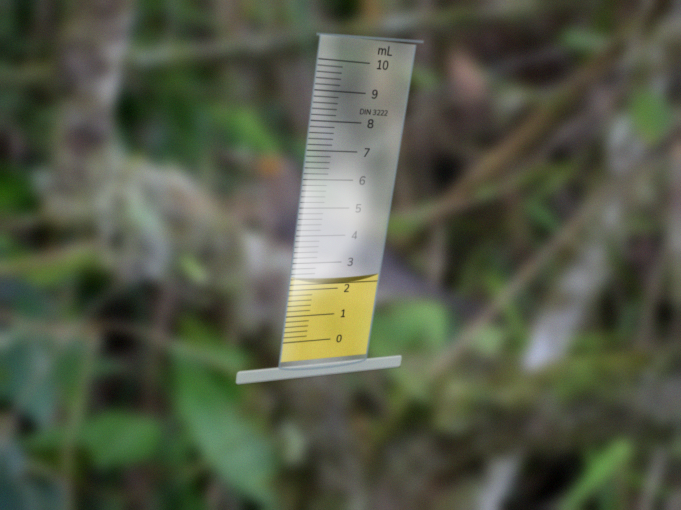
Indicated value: 2.2 mL
